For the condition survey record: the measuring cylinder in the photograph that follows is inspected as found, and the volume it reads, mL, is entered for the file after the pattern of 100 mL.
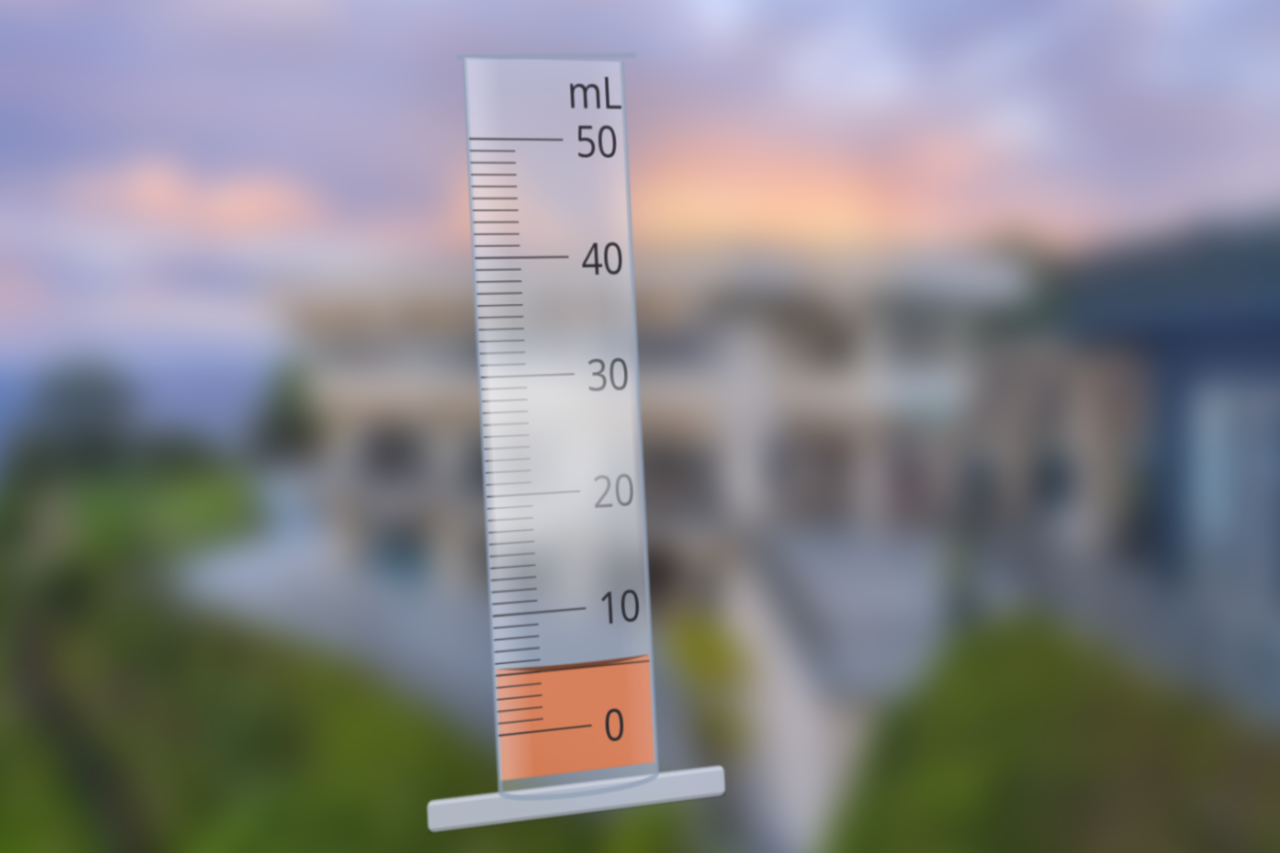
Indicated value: 5 mL
